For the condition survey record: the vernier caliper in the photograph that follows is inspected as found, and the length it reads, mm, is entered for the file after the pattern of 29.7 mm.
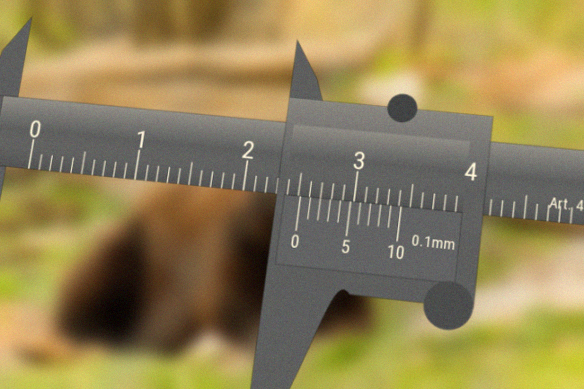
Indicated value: 25.2 mm
